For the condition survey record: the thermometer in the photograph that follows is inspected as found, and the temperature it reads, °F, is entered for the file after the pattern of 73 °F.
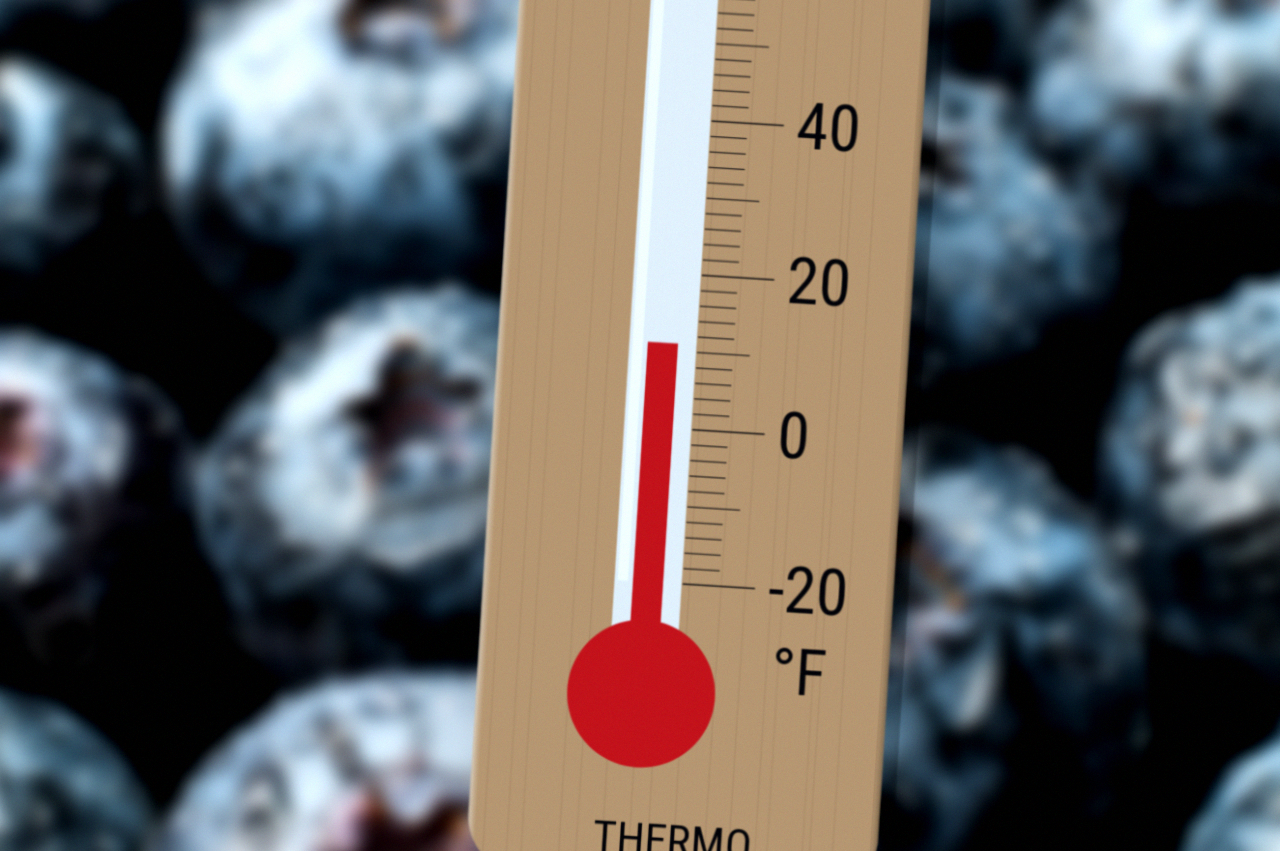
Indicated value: 11 °F
